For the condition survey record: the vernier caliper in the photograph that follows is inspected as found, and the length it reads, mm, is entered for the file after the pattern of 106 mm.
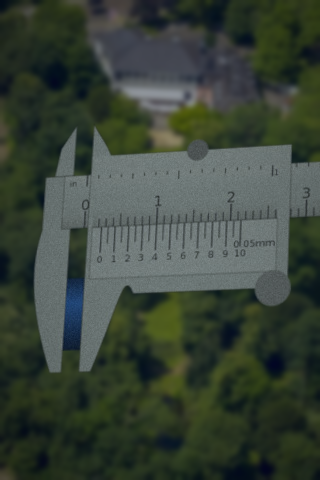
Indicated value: 2.4 mm
